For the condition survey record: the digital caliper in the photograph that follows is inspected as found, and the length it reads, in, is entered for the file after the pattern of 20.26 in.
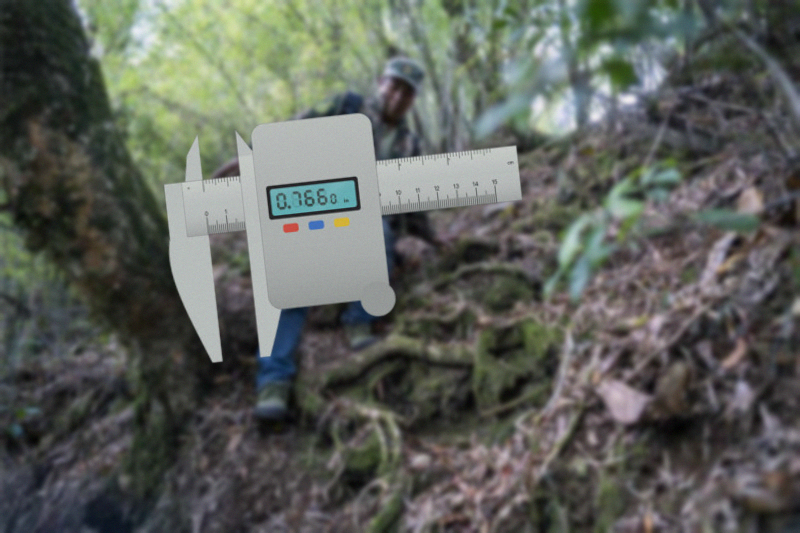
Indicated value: 0.7660 in
